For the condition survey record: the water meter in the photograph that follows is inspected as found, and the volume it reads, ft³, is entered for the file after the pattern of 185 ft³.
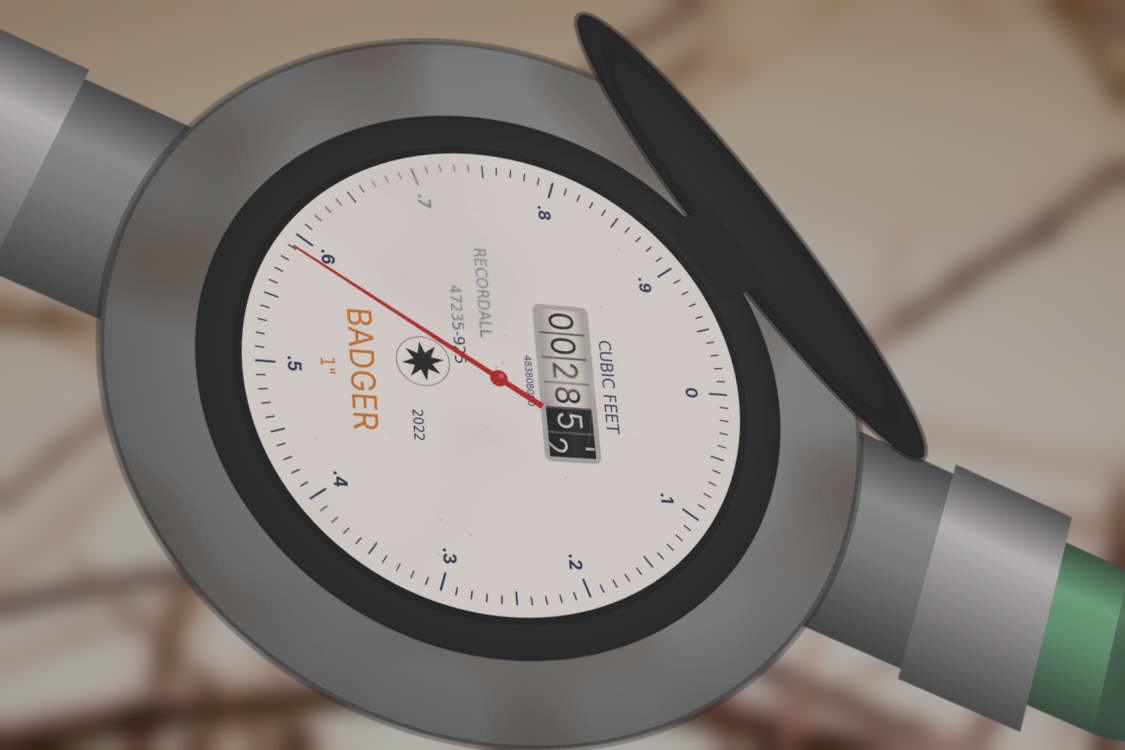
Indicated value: 2851.59 ft³
